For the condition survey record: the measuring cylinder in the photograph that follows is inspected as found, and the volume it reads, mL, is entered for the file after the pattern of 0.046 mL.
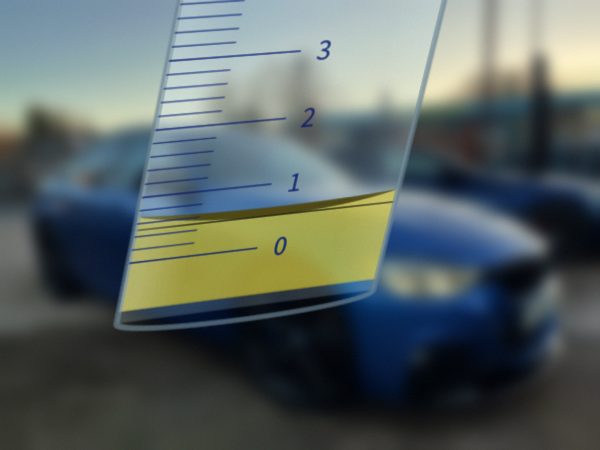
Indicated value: 0.5 mL
